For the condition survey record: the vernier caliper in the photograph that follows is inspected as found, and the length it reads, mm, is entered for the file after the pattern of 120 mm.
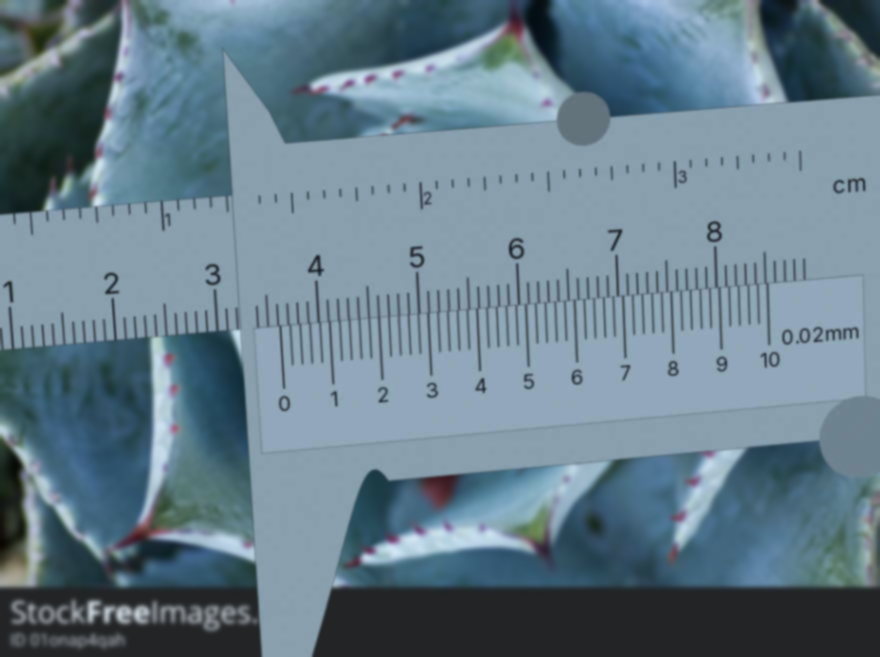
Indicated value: 36.2 mm
